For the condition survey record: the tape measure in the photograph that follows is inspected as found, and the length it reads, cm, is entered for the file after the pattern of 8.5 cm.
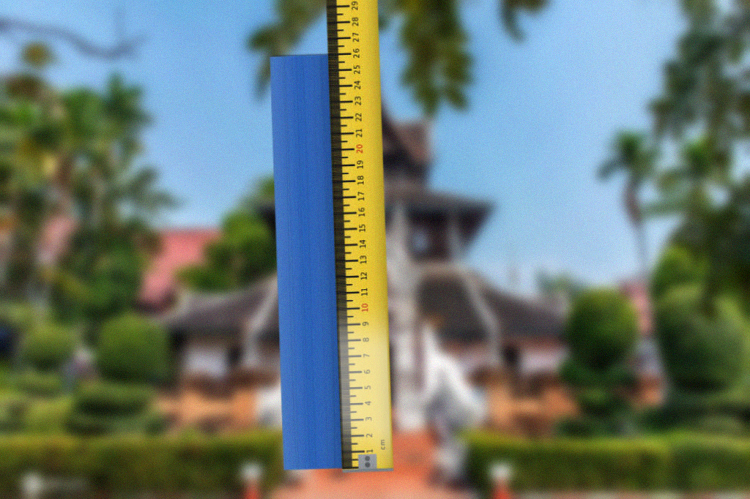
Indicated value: 26 cm
